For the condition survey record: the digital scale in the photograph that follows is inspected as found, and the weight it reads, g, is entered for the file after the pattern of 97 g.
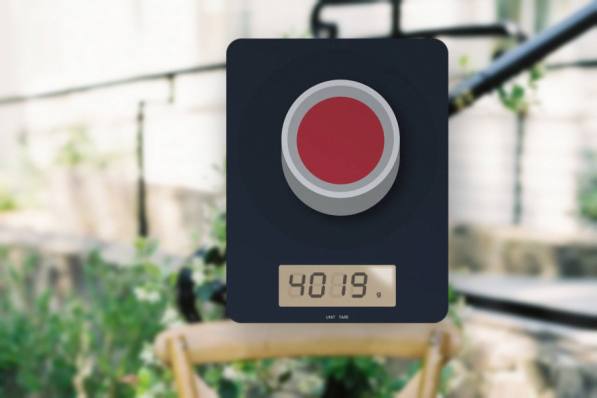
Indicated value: 4019 g
